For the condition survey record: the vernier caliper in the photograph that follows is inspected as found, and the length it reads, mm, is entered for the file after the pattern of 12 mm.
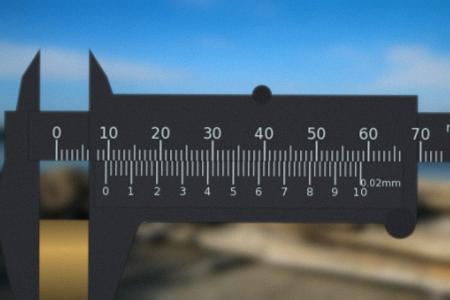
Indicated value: 9.5 mm
